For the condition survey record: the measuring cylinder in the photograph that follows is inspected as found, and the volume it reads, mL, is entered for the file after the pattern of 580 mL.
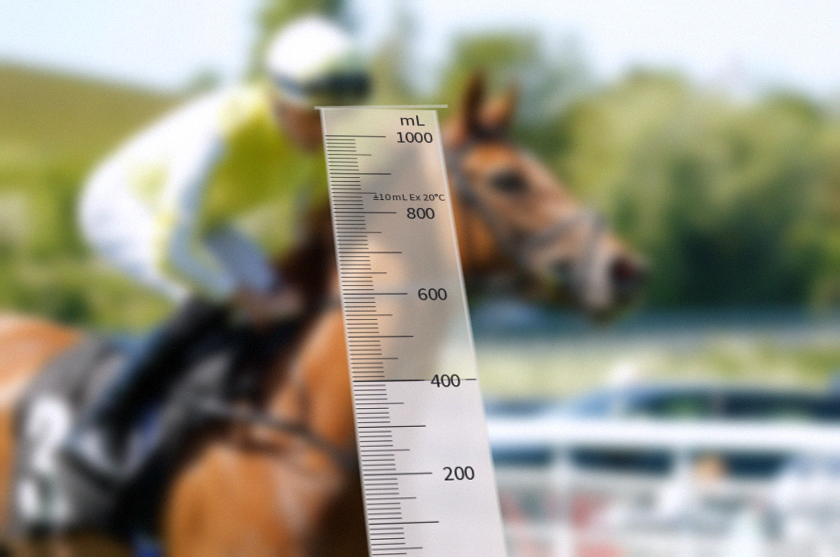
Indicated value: 400 mL
